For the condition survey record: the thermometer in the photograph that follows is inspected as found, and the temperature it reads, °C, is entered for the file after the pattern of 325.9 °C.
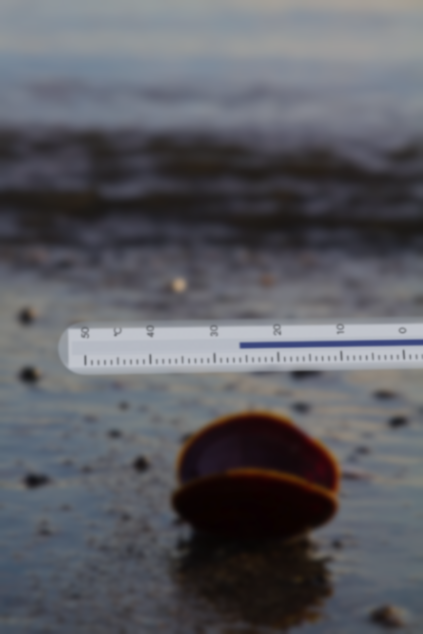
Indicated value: 26 °C
